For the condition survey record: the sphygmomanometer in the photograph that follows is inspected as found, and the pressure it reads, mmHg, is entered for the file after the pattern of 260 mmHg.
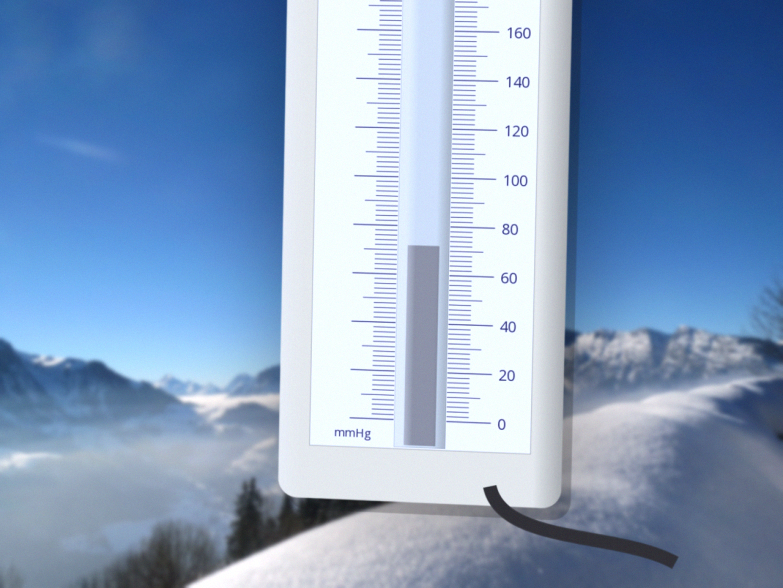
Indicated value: 72 mmHg
